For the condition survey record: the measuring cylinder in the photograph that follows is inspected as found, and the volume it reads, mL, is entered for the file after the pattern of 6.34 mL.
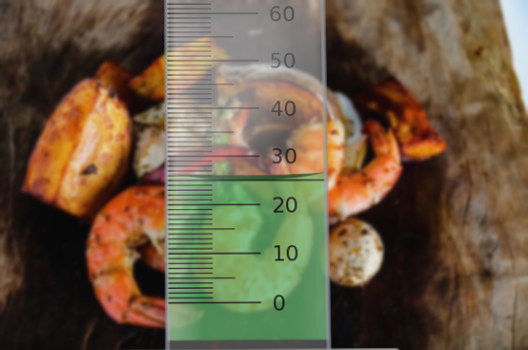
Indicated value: 25 mL
